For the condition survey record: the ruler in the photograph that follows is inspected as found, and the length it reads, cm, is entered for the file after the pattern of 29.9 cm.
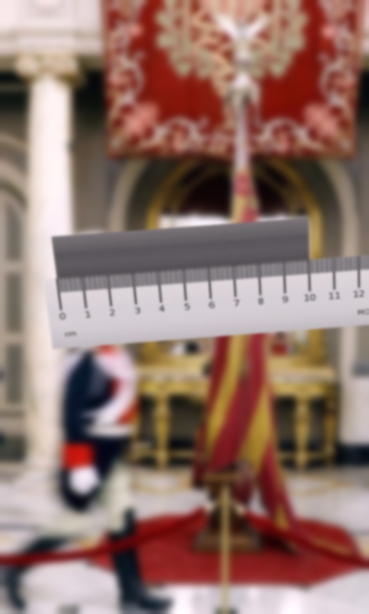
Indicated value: 10 cm
